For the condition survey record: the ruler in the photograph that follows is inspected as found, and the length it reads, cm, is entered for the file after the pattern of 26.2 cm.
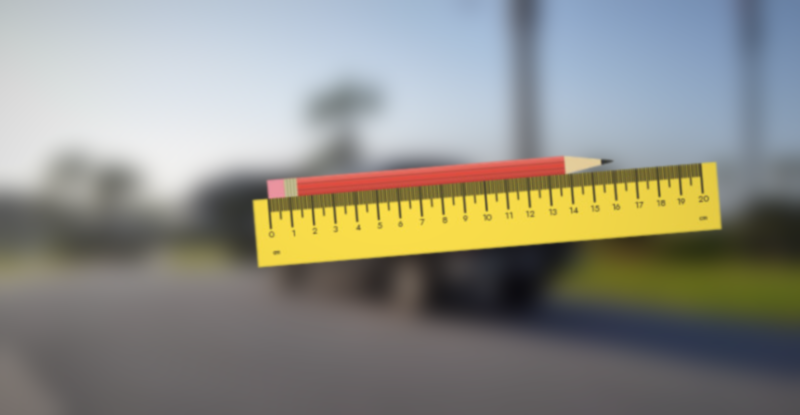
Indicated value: 16 cm
